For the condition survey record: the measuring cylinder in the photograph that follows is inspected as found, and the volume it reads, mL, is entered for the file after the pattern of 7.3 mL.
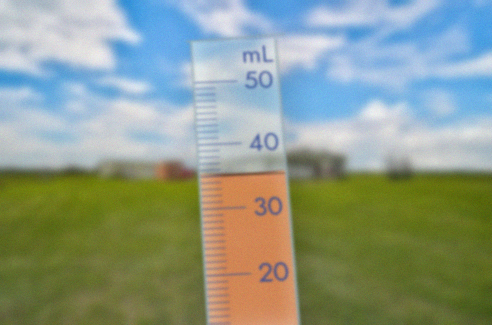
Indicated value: 35 mL
